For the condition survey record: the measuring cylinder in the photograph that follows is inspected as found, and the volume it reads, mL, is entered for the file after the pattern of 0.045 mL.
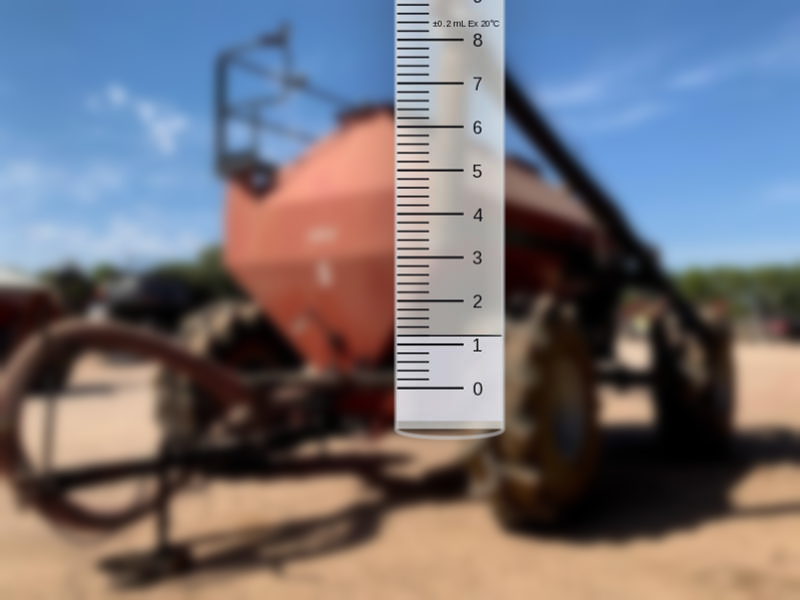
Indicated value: 1.2 mL
